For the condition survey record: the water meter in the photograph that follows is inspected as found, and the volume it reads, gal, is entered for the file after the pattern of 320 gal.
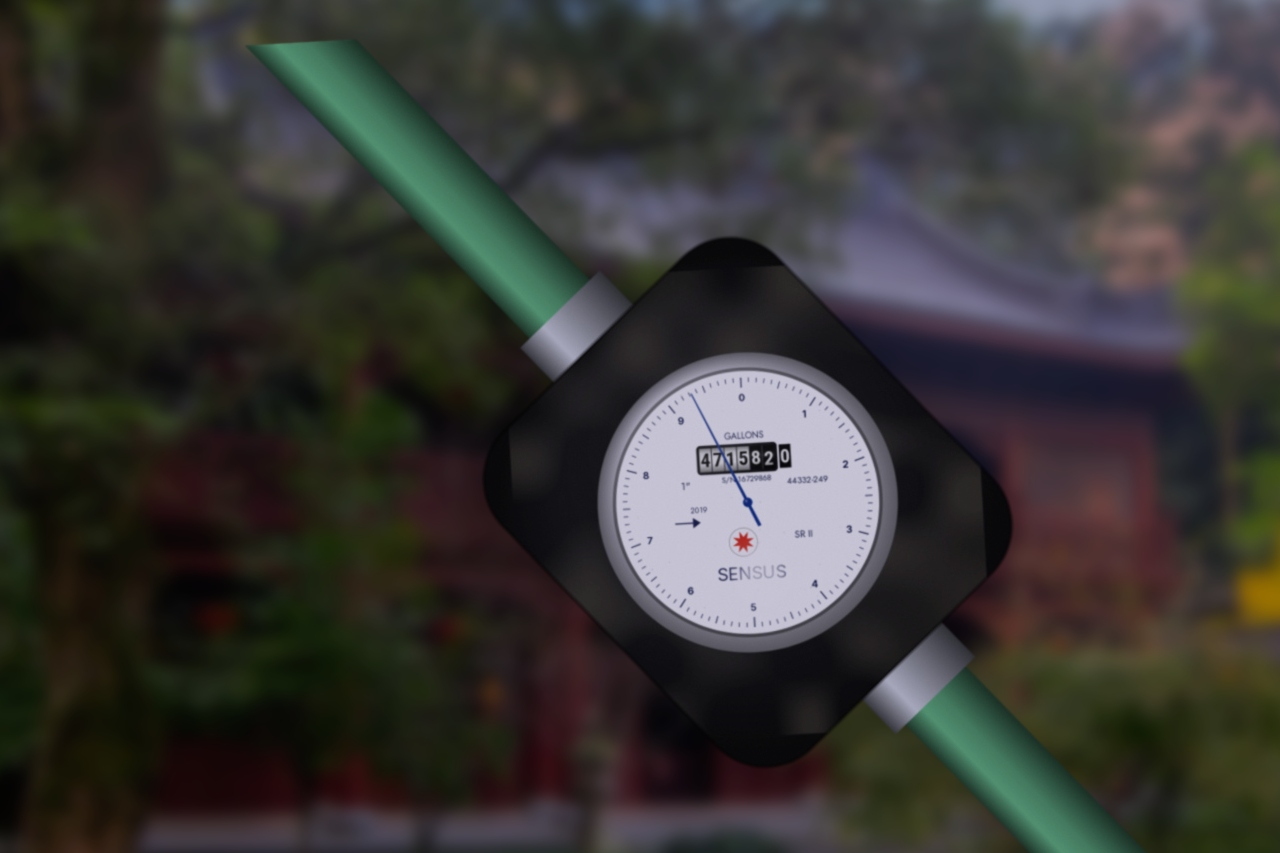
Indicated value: 4715819.3 gal
